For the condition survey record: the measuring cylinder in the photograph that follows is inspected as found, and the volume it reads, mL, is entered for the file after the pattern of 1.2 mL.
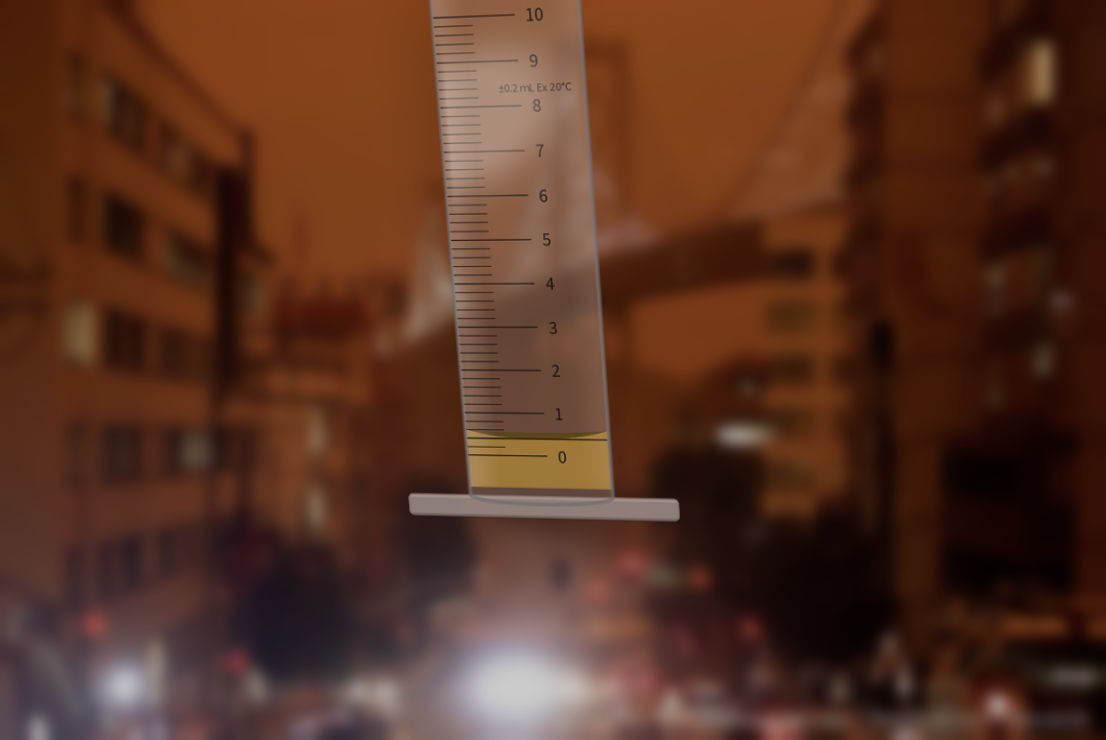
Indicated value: 0.4 mL
